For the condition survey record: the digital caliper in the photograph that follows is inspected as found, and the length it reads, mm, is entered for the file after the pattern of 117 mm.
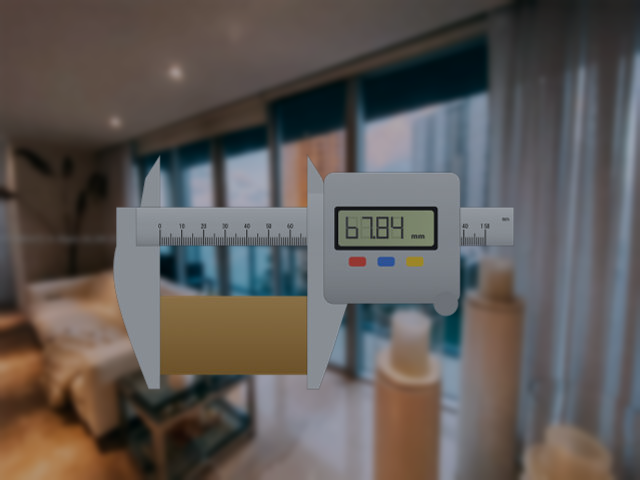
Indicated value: 67.84 mm
